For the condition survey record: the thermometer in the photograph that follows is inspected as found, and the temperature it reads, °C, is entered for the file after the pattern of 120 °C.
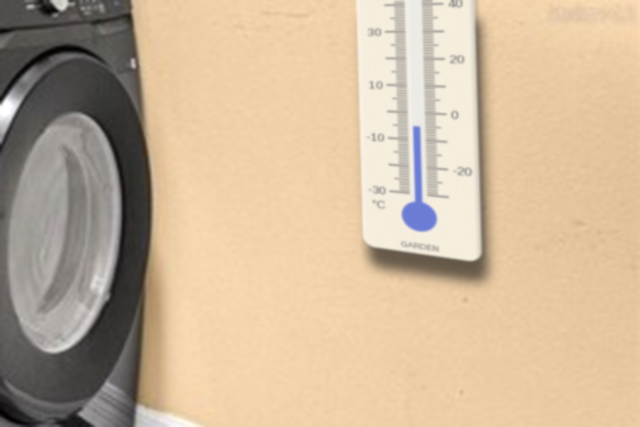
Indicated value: -5 °C
